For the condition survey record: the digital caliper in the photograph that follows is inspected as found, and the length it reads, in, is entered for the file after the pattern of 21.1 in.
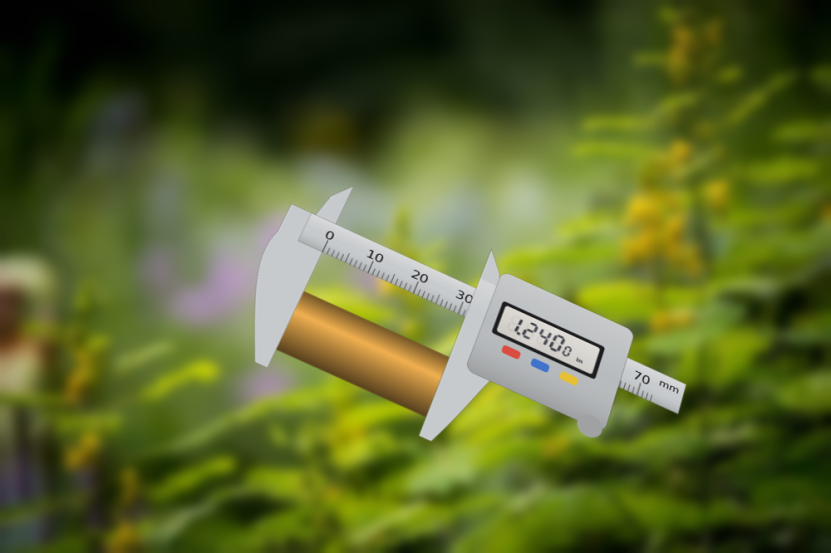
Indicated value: 1.2400 in
